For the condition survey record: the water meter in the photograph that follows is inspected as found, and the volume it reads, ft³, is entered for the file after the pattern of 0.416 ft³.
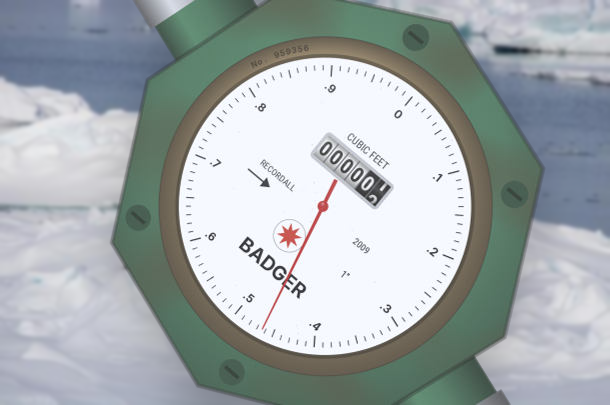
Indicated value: 1.46 ft³
